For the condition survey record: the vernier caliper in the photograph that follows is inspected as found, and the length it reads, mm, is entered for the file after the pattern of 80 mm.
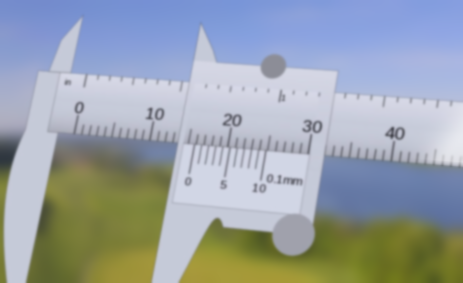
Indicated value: 15.8 mm
